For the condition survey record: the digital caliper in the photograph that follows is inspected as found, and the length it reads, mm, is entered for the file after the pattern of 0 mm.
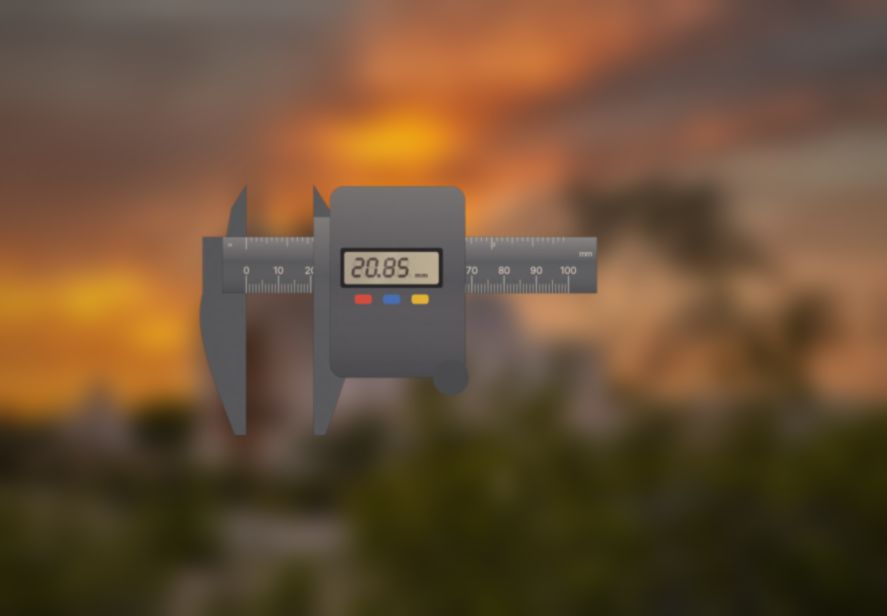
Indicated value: 20.85 mm
